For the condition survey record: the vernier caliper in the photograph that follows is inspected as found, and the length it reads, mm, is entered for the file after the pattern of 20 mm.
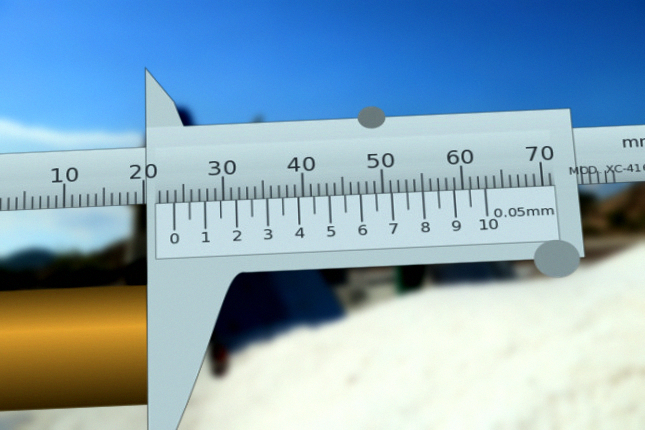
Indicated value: 23.8 mm
